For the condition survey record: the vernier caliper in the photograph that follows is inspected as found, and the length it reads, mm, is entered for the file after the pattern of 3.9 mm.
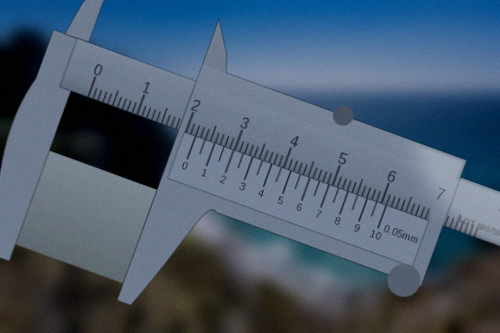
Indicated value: 22.0 mm
